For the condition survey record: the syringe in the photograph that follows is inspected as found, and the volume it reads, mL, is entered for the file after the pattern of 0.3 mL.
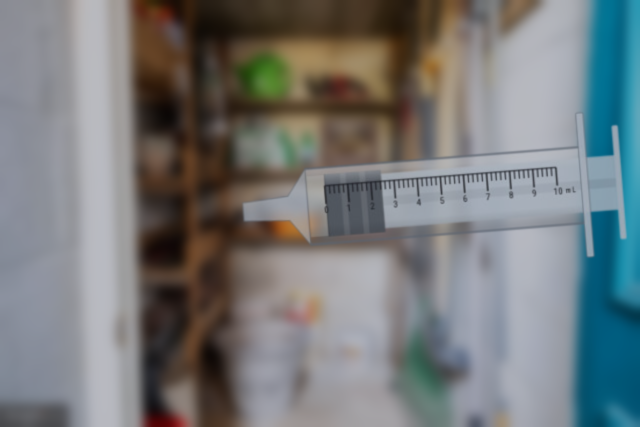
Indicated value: 0 mL
